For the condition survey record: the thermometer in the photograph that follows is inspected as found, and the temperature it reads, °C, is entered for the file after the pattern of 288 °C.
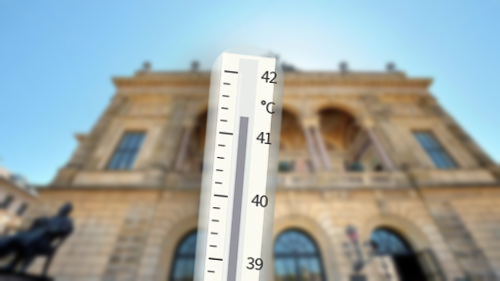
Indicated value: 41.3 °C
